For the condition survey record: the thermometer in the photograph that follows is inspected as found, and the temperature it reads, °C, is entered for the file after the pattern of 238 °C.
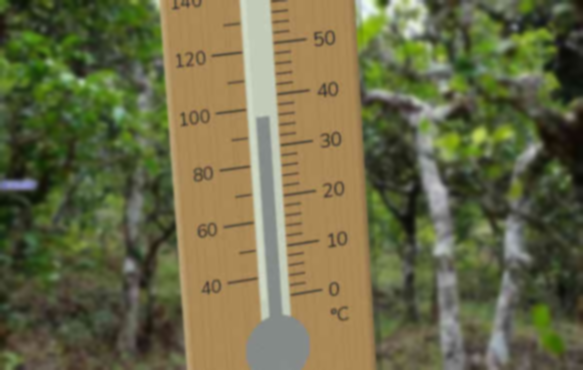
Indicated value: 36 °C
